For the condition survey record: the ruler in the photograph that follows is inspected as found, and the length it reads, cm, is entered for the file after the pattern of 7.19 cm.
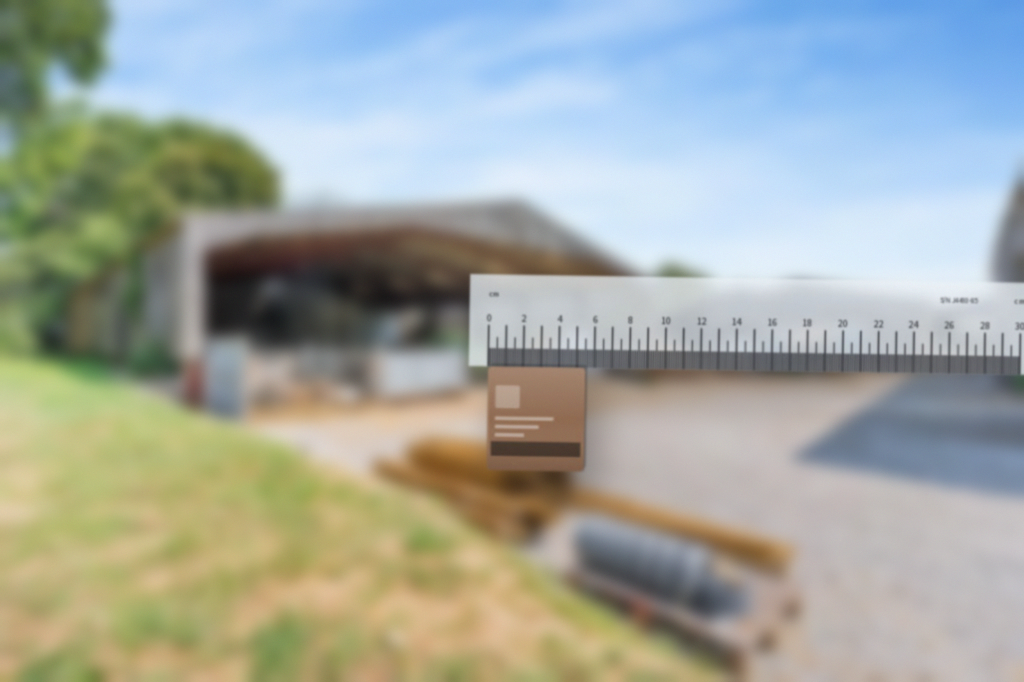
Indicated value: 5.5 cm
